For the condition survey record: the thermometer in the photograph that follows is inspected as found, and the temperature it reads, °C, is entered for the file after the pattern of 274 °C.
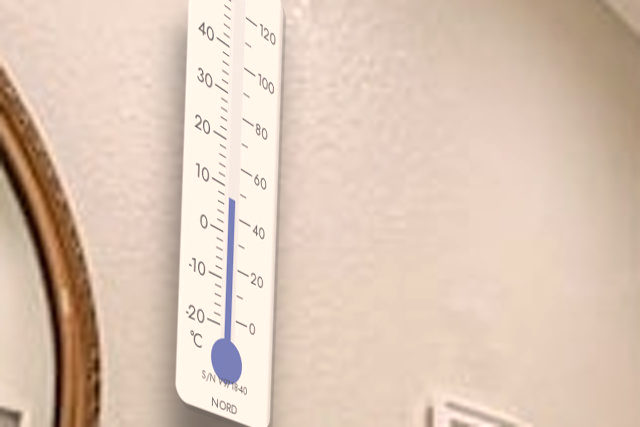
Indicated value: 8 °C
